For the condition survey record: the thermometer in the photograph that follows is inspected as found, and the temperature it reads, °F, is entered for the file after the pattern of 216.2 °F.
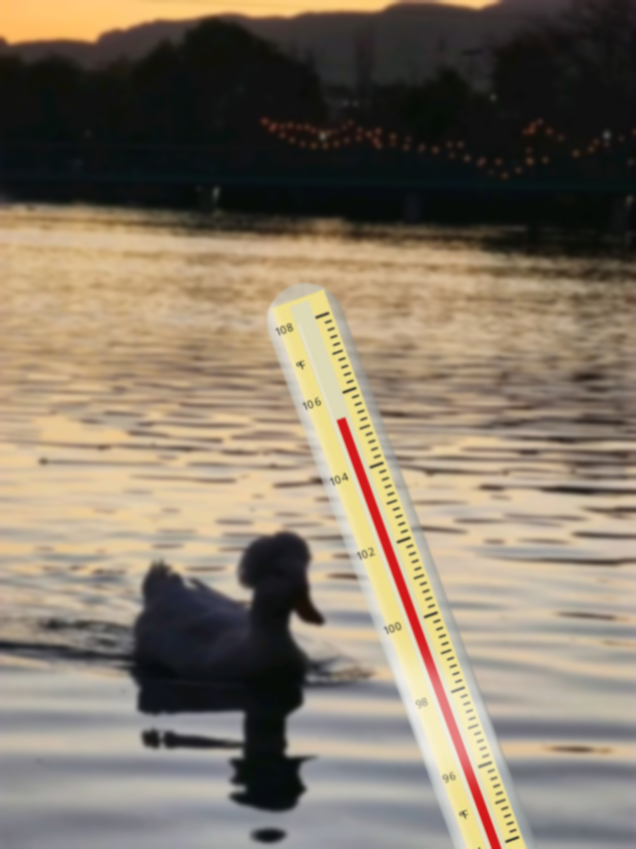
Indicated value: 105.4 °F
